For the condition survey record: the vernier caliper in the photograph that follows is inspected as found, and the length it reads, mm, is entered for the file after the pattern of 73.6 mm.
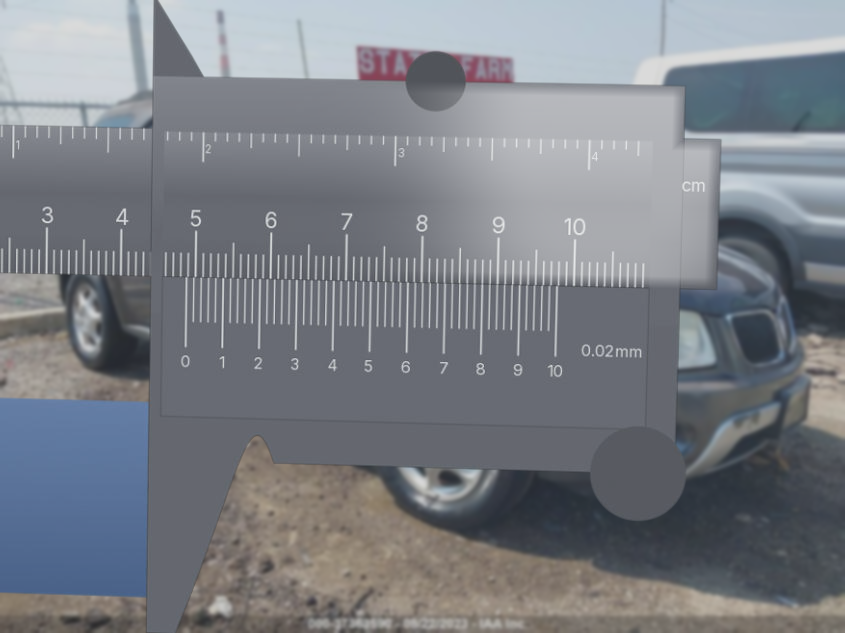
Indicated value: 48.8 mm
